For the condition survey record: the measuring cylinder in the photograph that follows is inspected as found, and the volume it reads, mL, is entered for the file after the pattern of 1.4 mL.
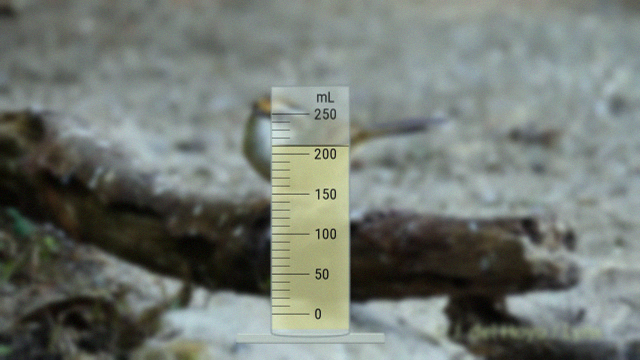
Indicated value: 210 mL
